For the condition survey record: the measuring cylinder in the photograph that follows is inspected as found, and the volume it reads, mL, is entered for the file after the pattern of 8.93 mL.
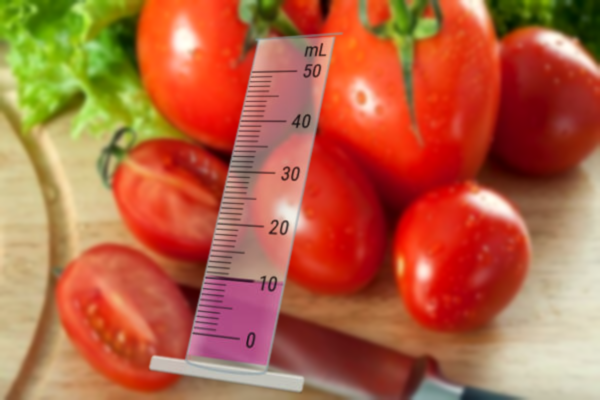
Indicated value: 10 mL
